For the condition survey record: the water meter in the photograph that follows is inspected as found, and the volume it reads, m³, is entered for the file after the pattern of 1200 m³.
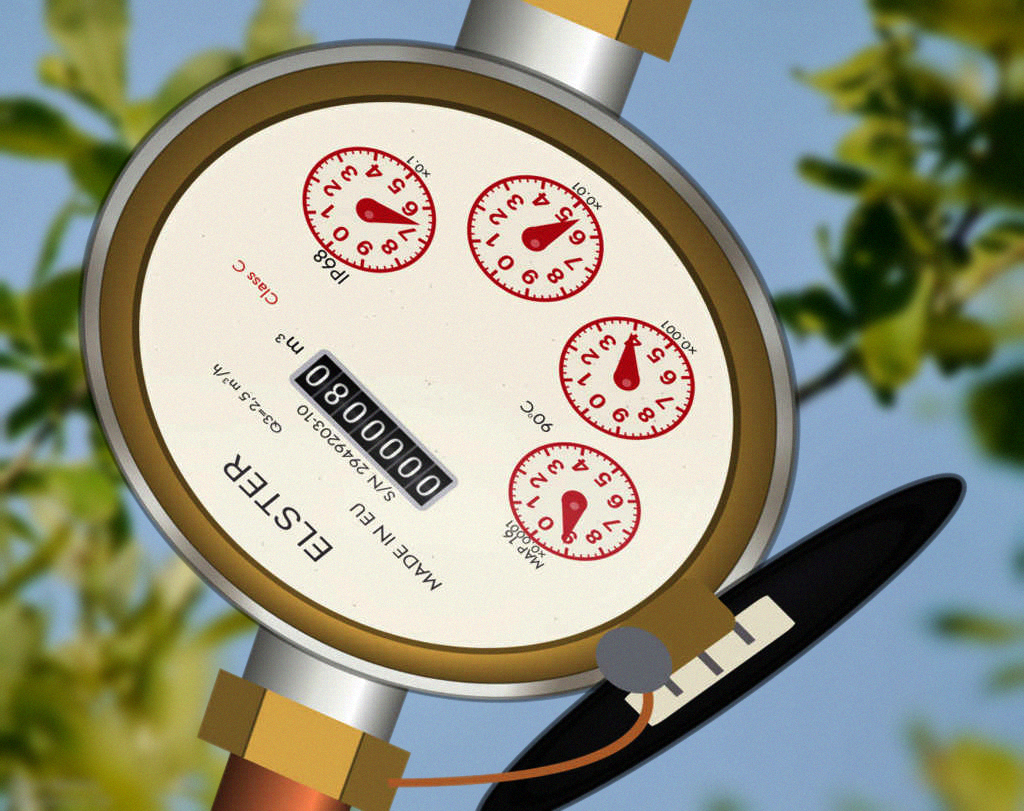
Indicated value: 80.6539 m³
